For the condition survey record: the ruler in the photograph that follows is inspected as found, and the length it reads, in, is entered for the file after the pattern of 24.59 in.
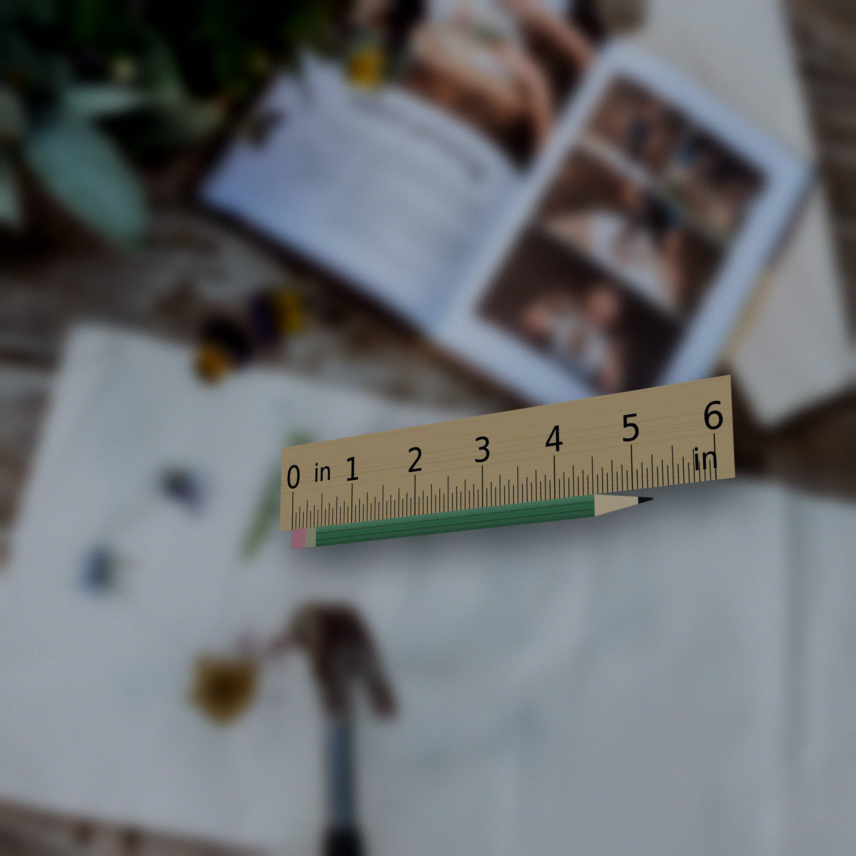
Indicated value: 5.25 in
